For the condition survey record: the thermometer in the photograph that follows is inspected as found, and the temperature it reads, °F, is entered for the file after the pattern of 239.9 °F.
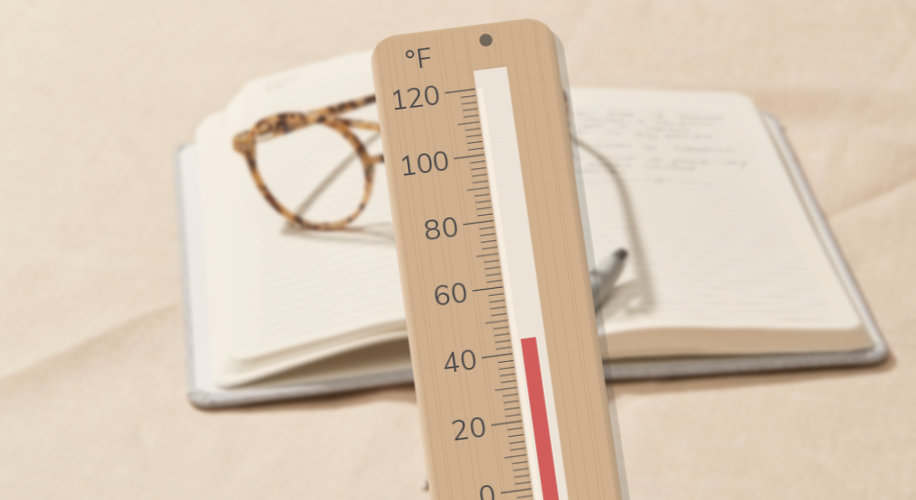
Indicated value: 44 °F
